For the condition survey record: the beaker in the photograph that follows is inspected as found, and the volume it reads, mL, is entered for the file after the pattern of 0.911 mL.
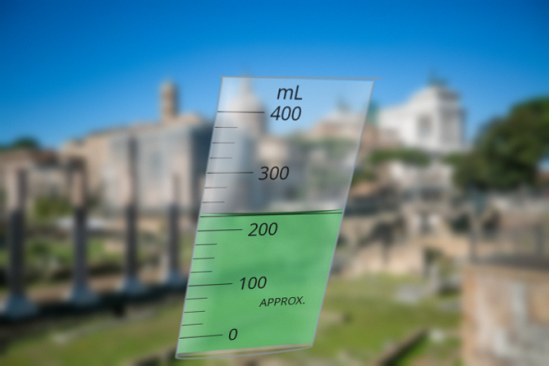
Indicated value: 225 mL
